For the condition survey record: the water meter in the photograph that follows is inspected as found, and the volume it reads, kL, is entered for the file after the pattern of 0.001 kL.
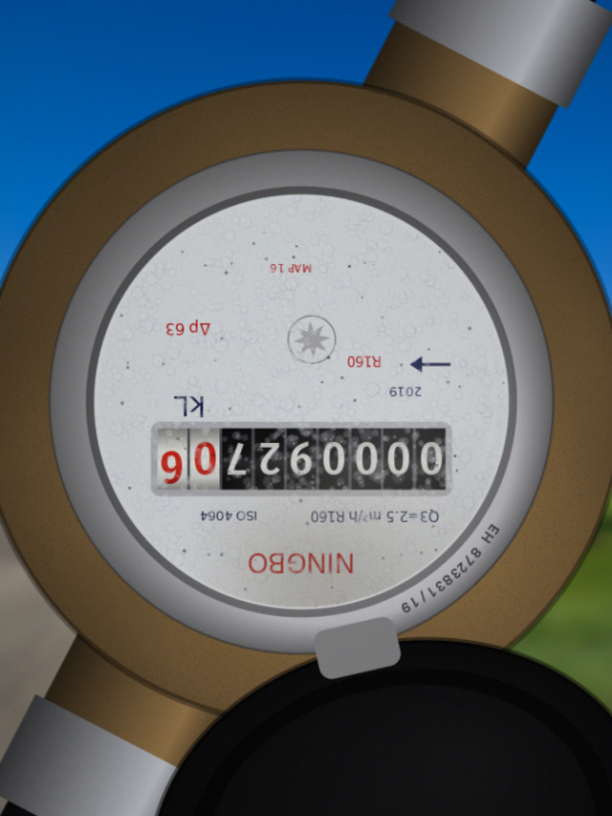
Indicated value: 927.06 kL
